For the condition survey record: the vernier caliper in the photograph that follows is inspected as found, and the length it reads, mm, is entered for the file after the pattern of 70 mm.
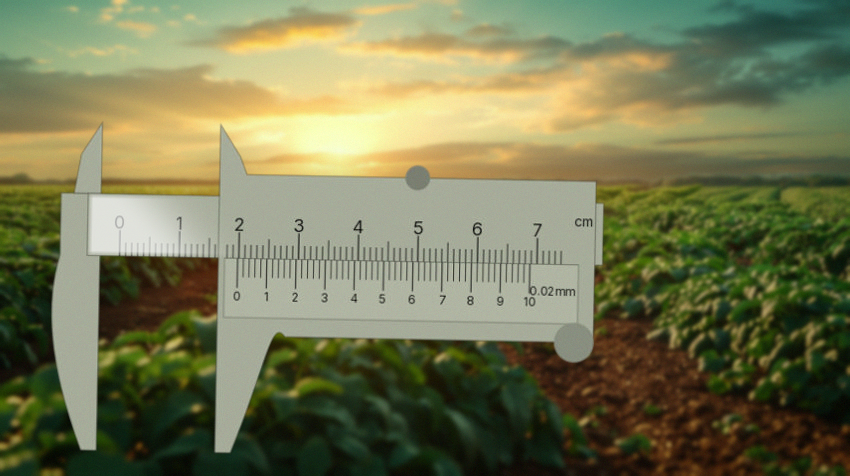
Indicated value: 19.8 mm
